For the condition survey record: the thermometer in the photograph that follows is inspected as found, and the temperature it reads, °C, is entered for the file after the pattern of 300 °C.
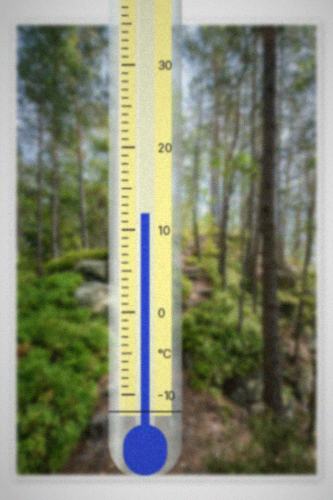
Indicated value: 12 °C
